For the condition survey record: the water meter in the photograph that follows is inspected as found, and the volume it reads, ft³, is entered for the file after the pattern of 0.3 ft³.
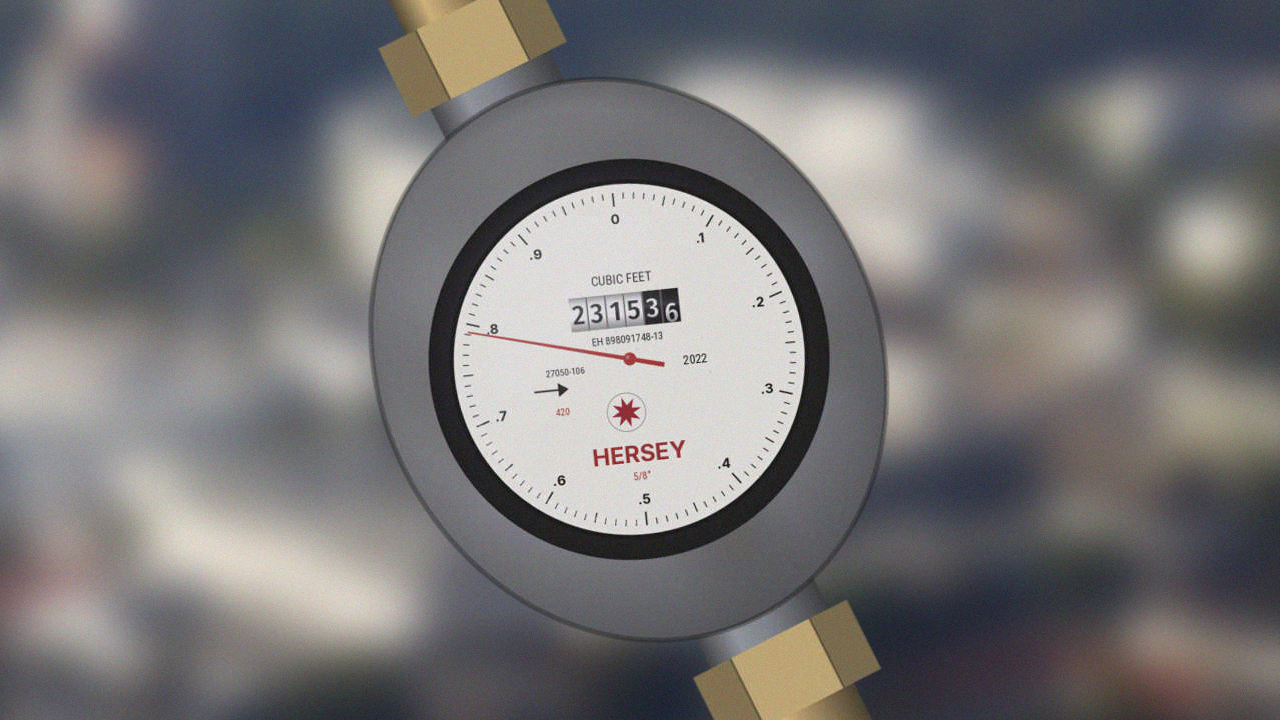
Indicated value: 231535.79 ft³
